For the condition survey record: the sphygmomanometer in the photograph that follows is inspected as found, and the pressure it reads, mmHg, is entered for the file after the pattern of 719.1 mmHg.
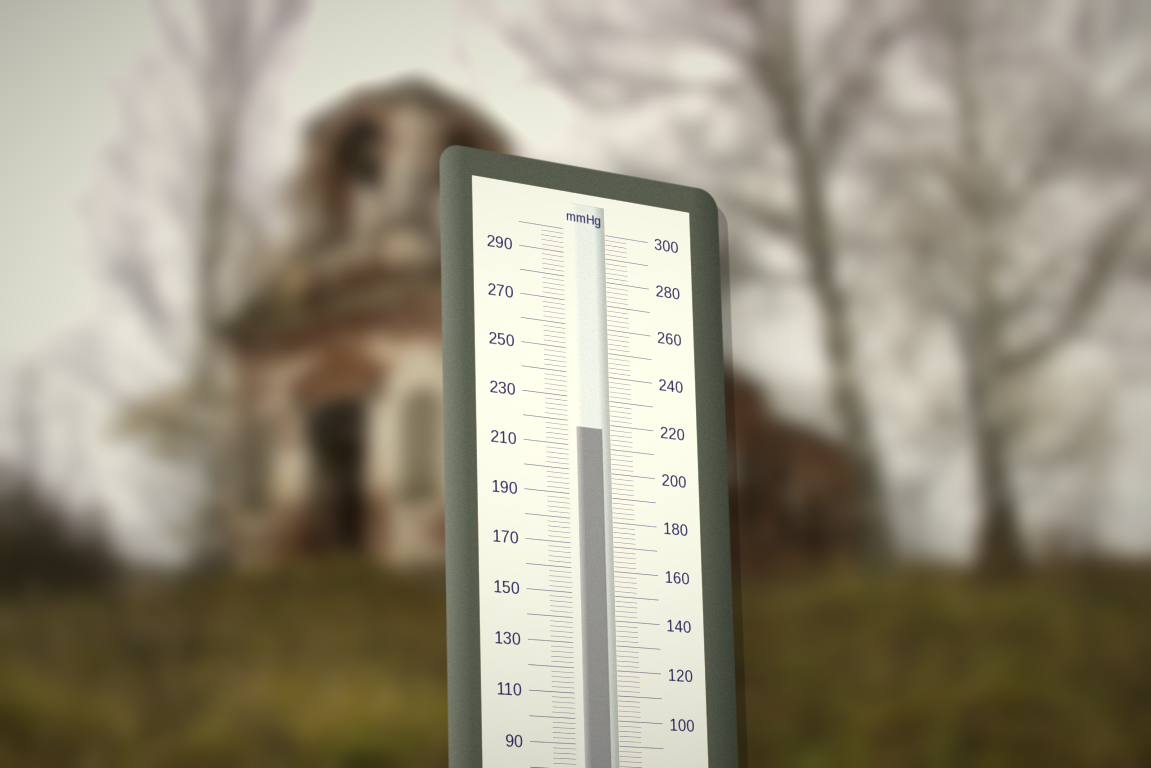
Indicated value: 218 mmHg
